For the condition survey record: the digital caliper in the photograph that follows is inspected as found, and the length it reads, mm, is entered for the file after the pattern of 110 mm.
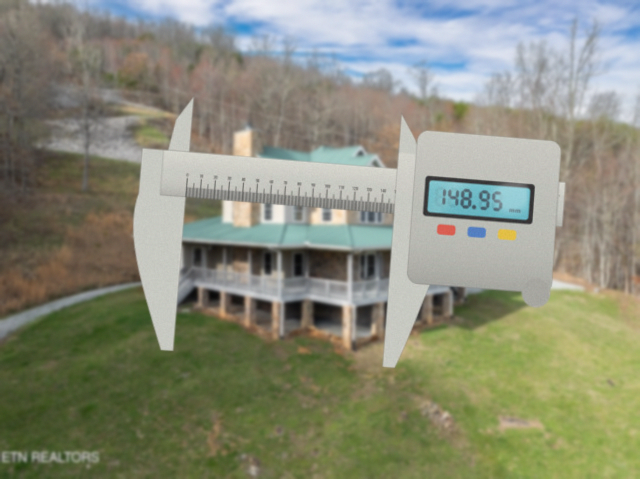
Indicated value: 148.95 mm
